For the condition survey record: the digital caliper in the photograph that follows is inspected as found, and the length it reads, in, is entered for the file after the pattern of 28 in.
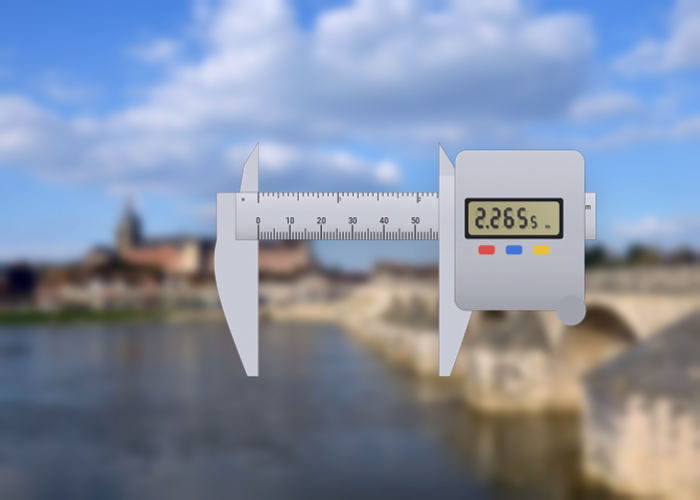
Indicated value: 2.2655 in
